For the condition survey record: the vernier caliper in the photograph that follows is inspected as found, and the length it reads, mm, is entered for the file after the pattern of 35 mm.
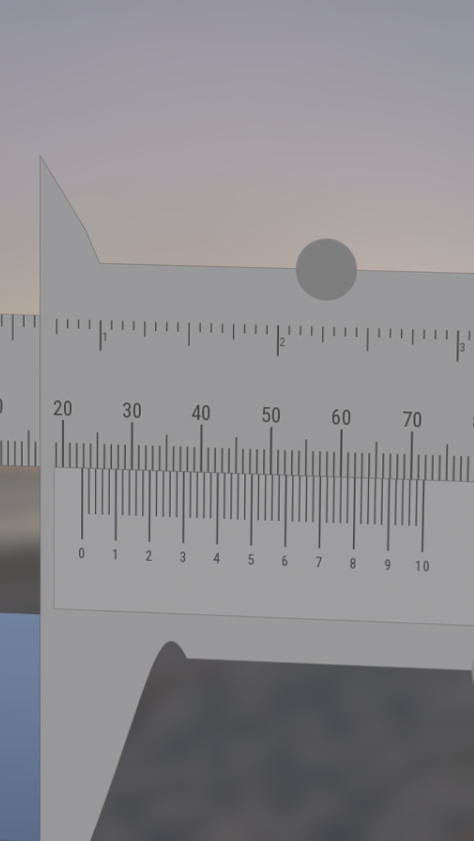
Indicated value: 22.8 mm
